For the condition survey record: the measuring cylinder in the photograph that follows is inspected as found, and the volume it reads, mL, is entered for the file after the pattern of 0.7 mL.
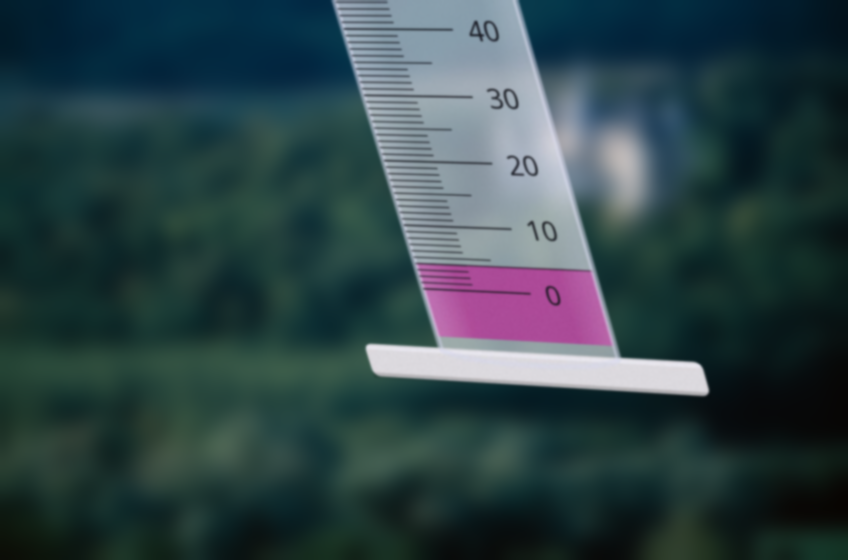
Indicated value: 4 mL
